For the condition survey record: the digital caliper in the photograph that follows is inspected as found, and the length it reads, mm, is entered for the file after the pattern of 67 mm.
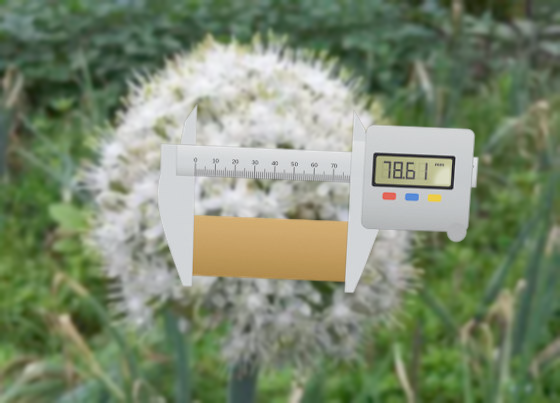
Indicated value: 78.61 mm
